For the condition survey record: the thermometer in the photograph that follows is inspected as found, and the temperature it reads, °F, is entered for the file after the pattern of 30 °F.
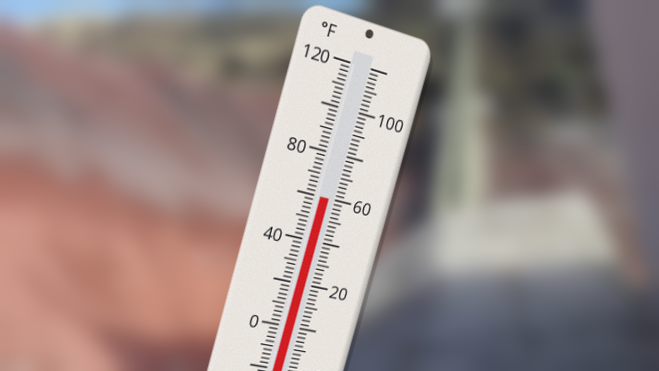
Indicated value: 60 °F
